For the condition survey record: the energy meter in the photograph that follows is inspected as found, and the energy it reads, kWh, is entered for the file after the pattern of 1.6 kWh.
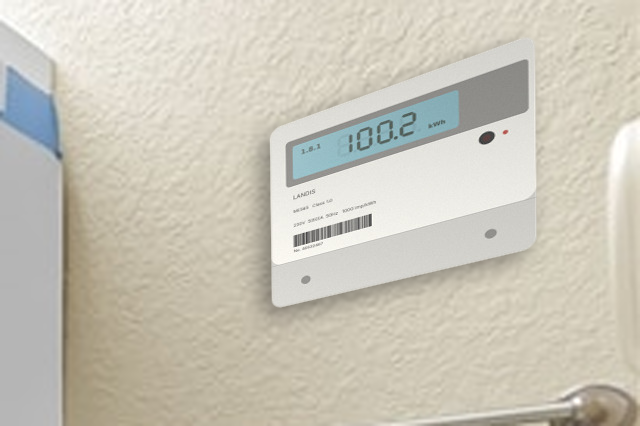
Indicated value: 100.2 kWh
